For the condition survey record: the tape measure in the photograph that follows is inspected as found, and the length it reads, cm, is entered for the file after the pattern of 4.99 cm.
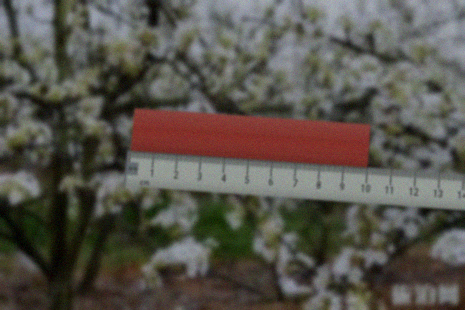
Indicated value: 10 cm
